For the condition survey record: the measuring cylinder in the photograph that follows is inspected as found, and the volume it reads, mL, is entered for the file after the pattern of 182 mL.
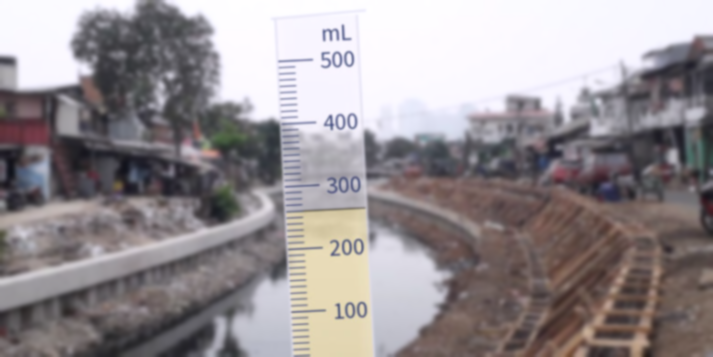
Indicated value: 260 mL
